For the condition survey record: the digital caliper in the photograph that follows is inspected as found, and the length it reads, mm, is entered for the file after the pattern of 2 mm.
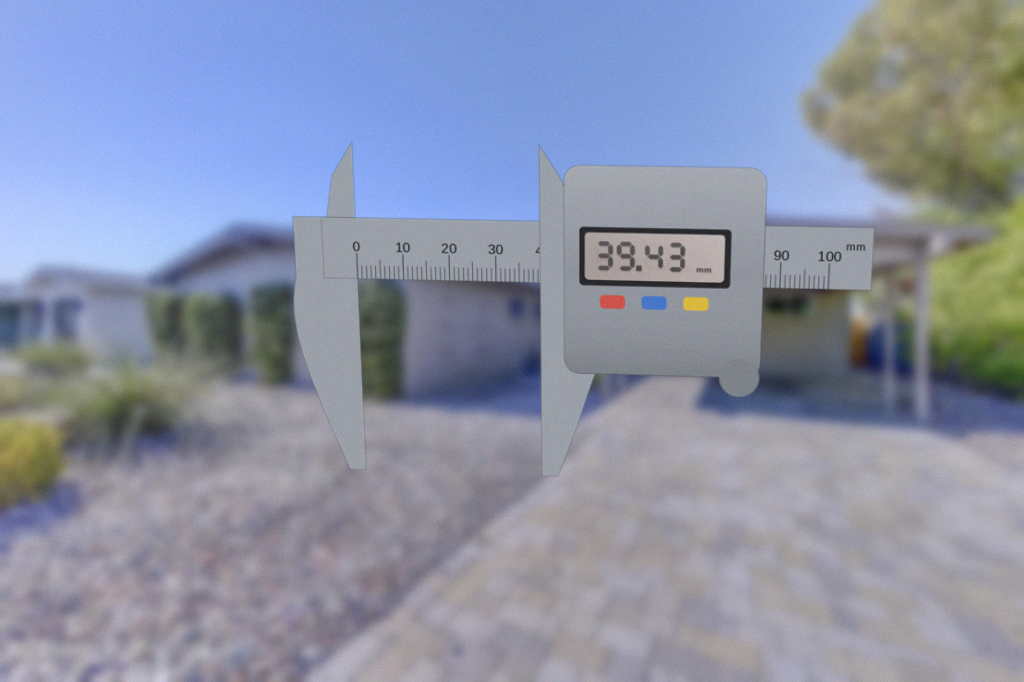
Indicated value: 39.43 mm
